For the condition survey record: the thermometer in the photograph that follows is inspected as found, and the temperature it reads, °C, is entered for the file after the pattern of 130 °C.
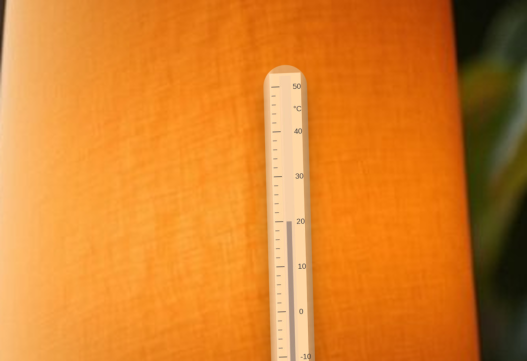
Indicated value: 20 °C
